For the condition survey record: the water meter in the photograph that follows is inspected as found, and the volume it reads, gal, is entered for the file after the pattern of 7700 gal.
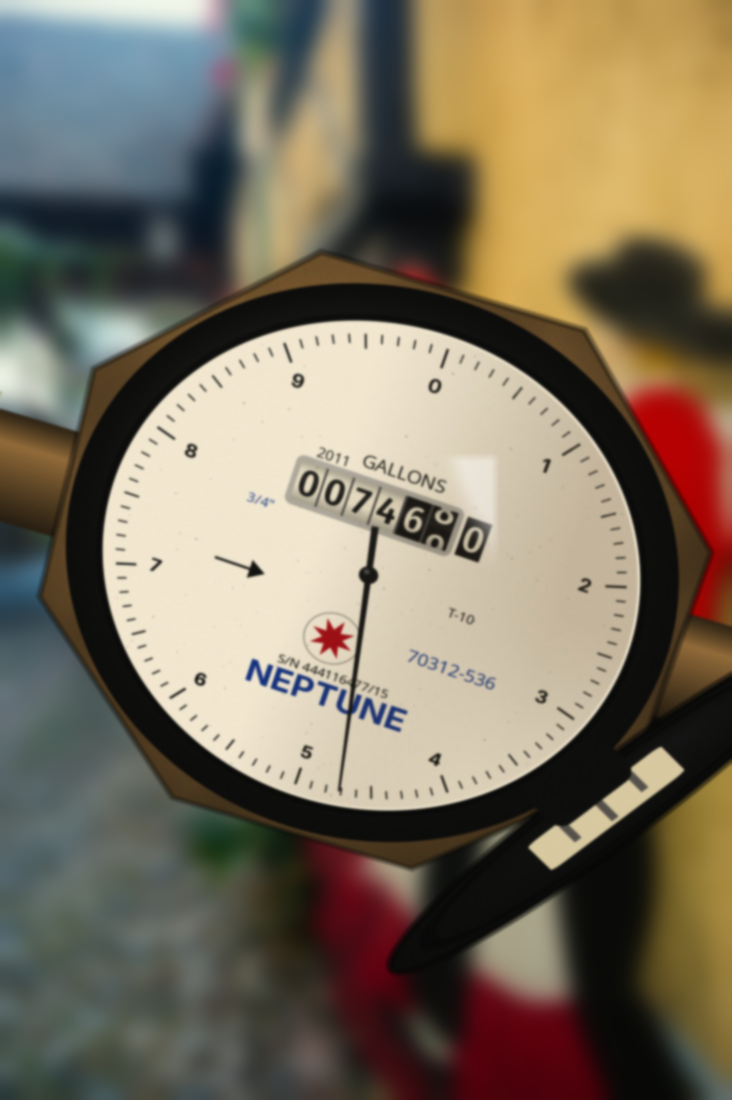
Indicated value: 74684.7 gal
